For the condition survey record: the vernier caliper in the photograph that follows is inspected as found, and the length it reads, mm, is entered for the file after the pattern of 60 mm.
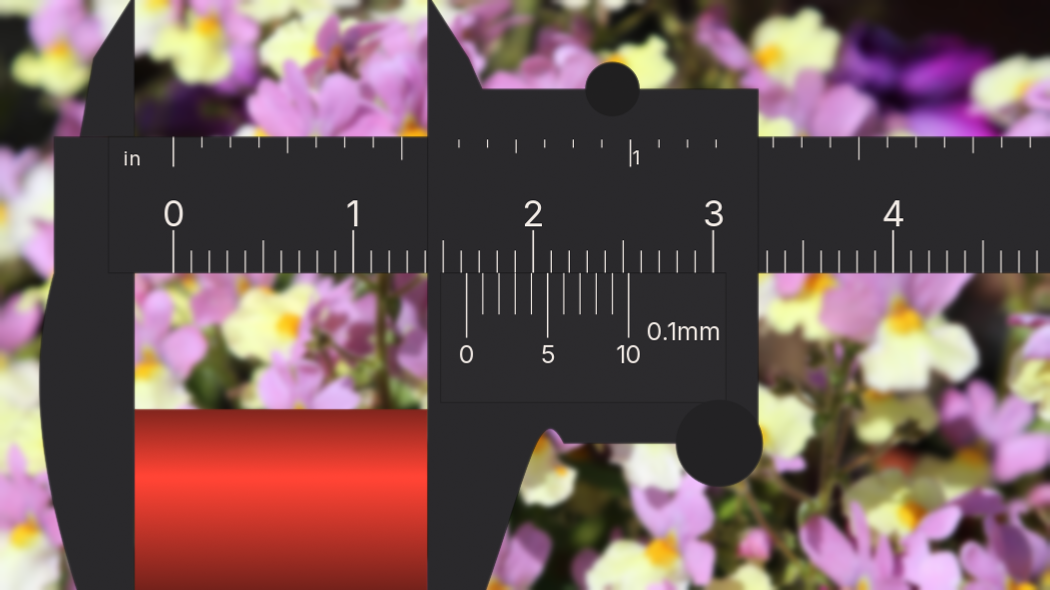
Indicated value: 16.3 mm
